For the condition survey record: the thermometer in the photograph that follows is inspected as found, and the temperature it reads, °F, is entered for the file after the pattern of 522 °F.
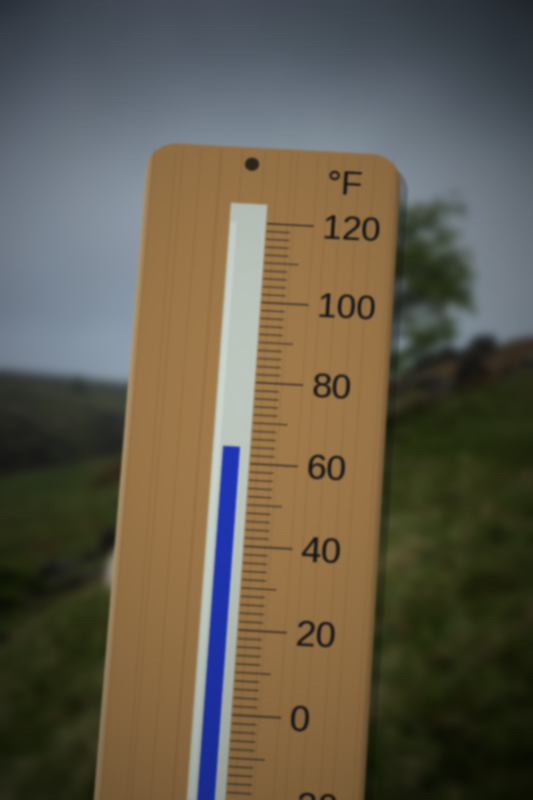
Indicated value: 64 °F
